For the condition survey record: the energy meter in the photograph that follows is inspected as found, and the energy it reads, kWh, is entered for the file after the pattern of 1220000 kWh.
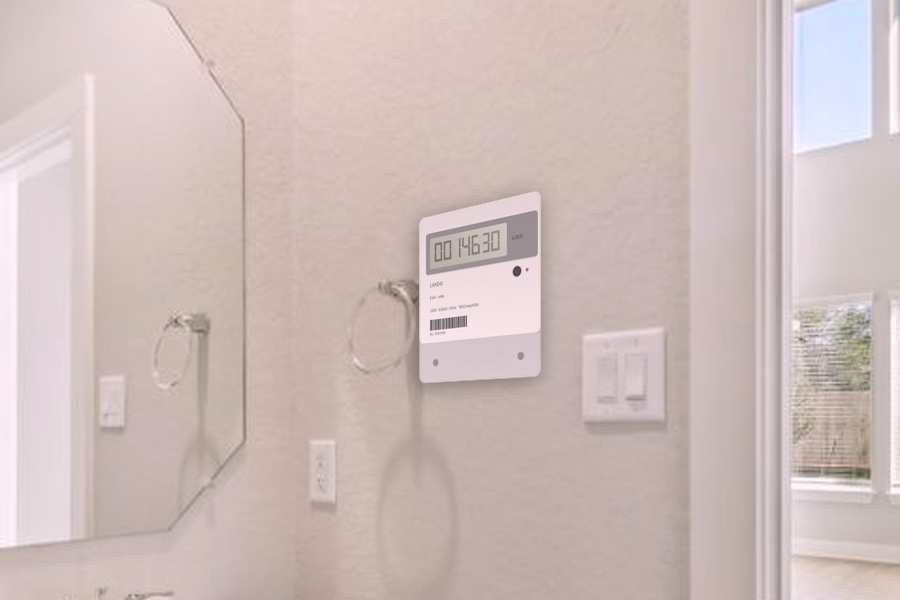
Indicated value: 14630 kWh
